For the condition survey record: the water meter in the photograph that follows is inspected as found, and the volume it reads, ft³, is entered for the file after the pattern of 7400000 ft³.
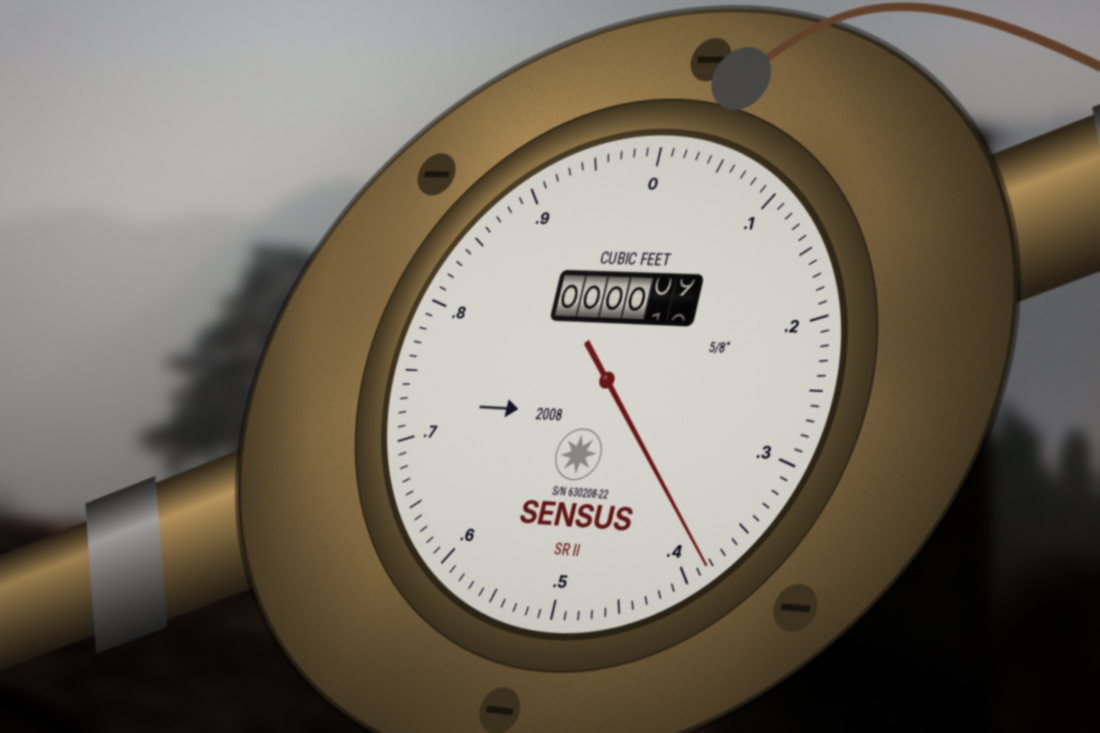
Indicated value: 9.38 ft³
